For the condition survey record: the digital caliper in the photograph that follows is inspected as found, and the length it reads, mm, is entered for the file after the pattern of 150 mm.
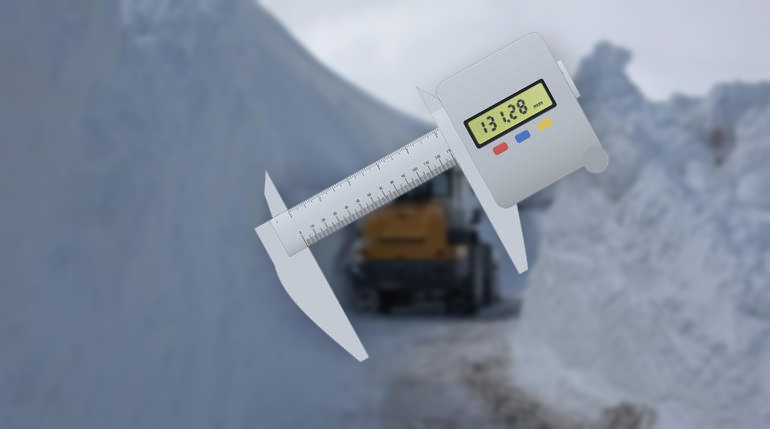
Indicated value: 131.28 mm
